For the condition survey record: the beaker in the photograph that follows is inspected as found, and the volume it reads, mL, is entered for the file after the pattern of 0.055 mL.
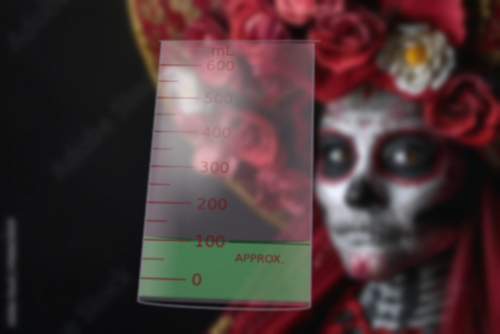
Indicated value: 100 mL
